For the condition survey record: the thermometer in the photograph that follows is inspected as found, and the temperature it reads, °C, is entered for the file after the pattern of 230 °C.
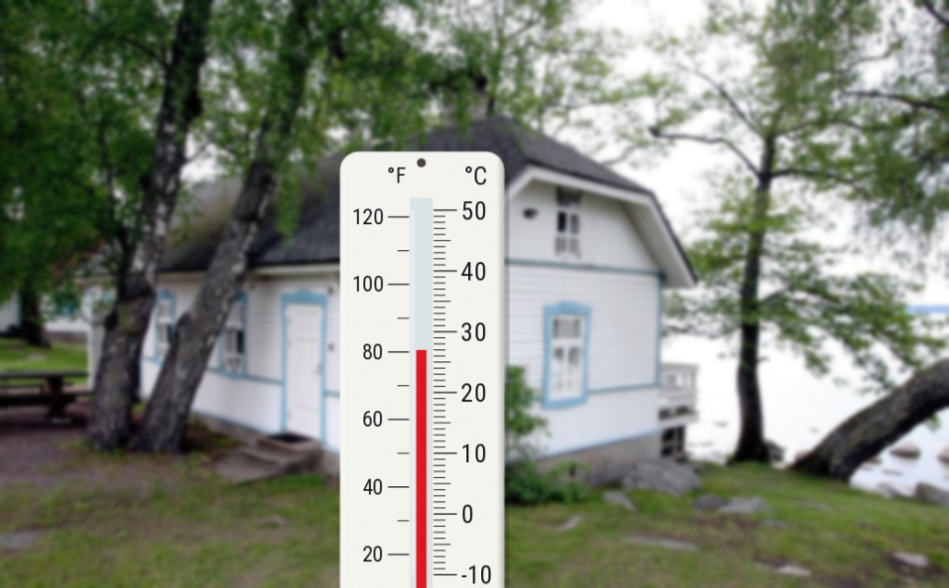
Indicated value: 27 °C
